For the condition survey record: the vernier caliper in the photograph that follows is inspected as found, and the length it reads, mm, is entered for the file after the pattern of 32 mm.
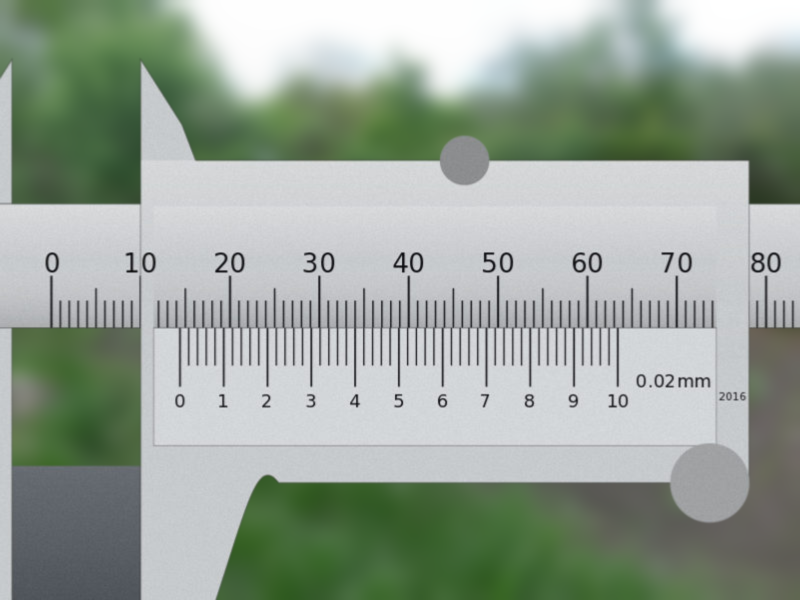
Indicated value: 14.4 mm
